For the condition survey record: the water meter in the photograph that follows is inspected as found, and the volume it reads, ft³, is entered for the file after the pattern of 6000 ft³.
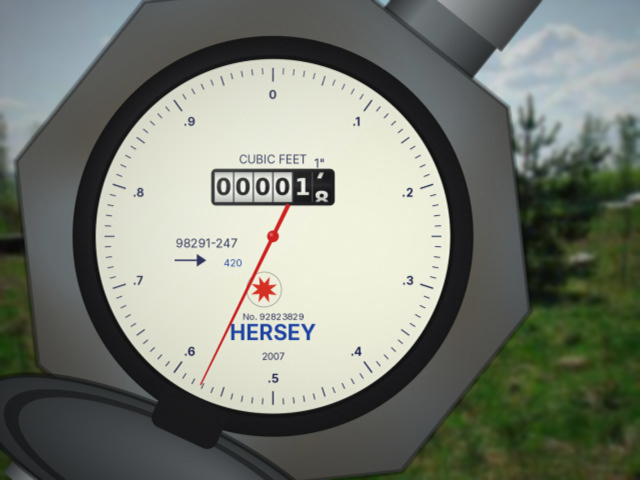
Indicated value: 17.57 ft³
